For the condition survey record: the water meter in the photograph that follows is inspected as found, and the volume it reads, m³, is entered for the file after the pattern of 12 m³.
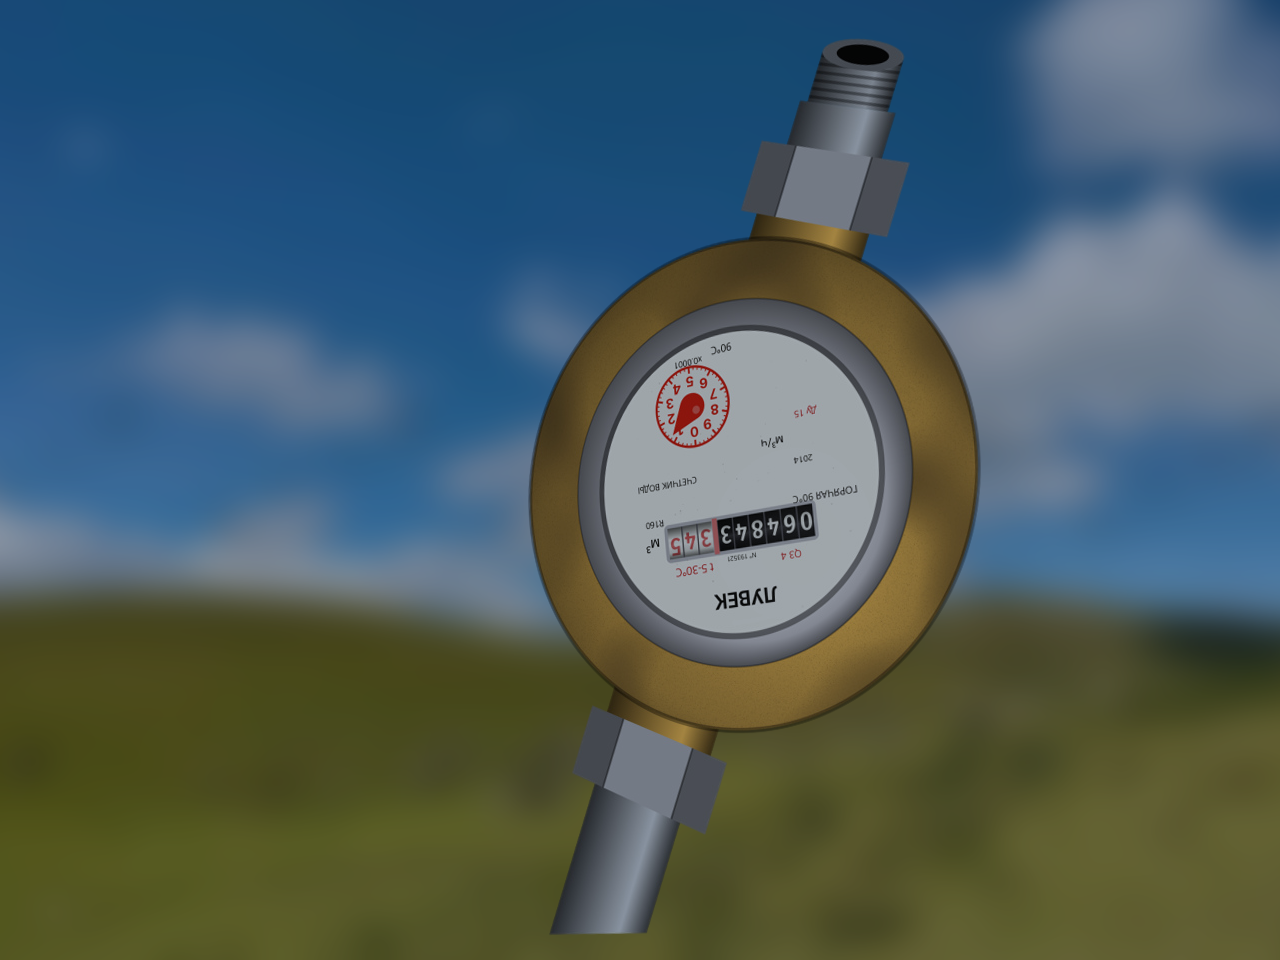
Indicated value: 64843.3451 m³
